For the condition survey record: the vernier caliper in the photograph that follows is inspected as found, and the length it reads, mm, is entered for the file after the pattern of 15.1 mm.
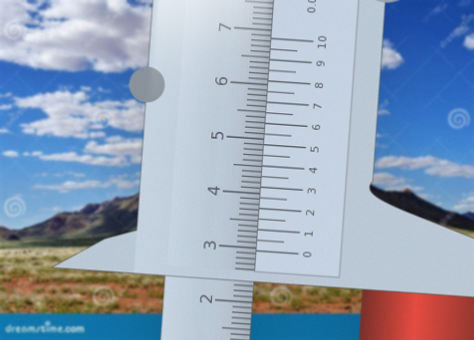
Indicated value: 29.5 mm
